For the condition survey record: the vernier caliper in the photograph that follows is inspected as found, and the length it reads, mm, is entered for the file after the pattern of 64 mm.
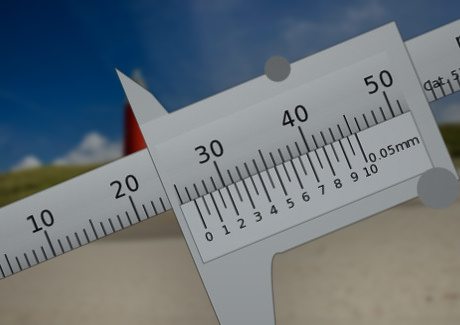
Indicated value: 26.4 mm
